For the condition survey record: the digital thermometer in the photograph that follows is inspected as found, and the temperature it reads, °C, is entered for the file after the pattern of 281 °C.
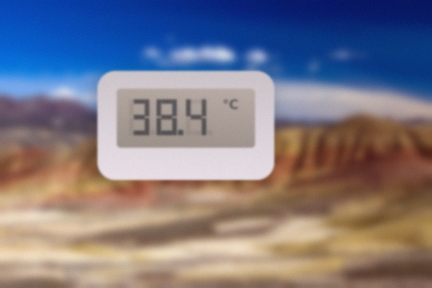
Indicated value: 38.4 °C
